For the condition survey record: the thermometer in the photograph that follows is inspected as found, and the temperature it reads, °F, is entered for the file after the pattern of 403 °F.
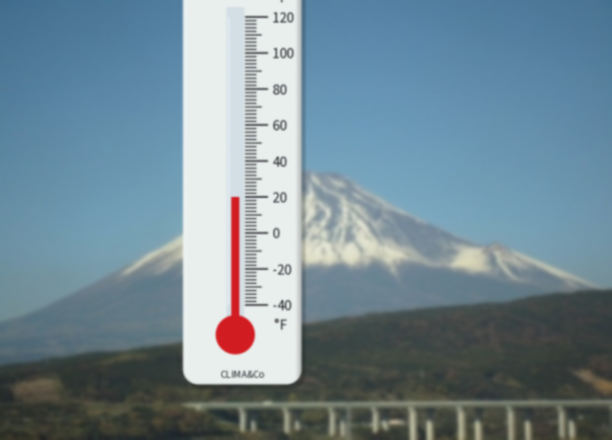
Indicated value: 20 °F
